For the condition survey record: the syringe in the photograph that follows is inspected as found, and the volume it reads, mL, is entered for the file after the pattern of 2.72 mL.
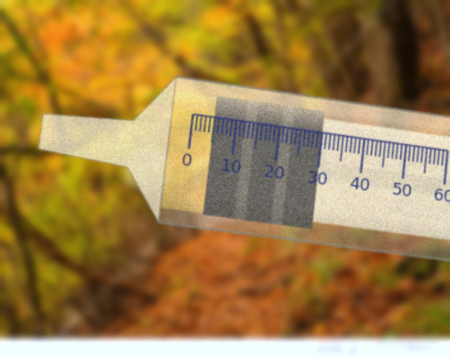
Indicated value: 5 mL
